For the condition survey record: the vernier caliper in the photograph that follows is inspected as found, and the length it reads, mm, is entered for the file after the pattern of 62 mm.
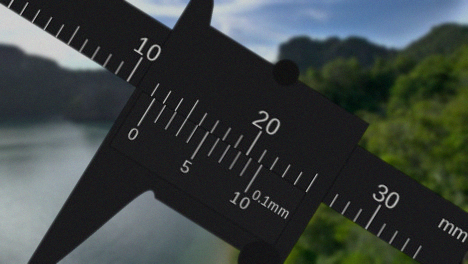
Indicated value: 12.3 mm
